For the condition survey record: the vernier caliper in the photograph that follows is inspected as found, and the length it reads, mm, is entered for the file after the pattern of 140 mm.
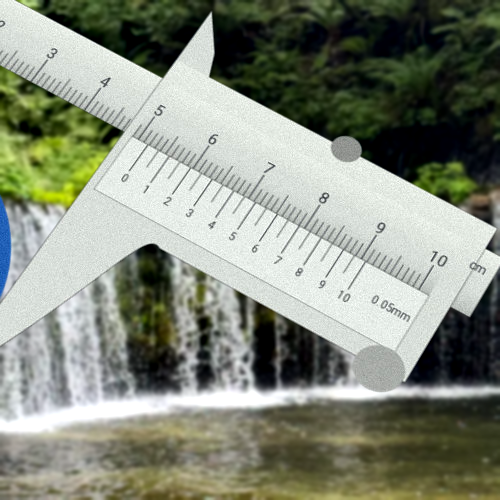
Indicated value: 51.8 mm
